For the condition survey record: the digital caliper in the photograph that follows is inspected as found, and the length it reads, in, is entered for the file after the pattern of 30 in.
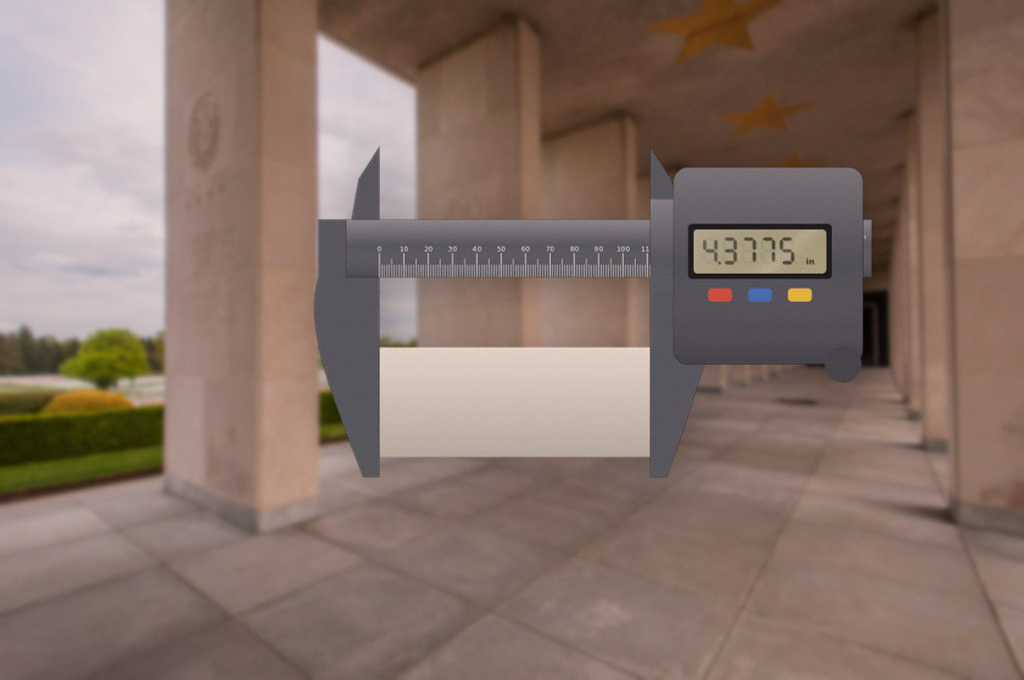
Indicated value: 4.3775 in
